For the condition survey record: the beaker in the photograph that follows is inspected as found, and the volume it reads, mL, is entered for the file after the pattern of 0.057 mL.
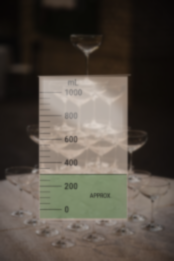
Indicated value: 300 mL
